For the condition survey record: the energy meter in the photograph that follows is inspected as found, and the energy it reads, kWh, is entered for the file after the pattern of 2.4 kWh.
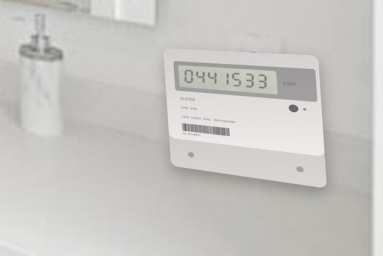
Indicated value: 441533 kWh
